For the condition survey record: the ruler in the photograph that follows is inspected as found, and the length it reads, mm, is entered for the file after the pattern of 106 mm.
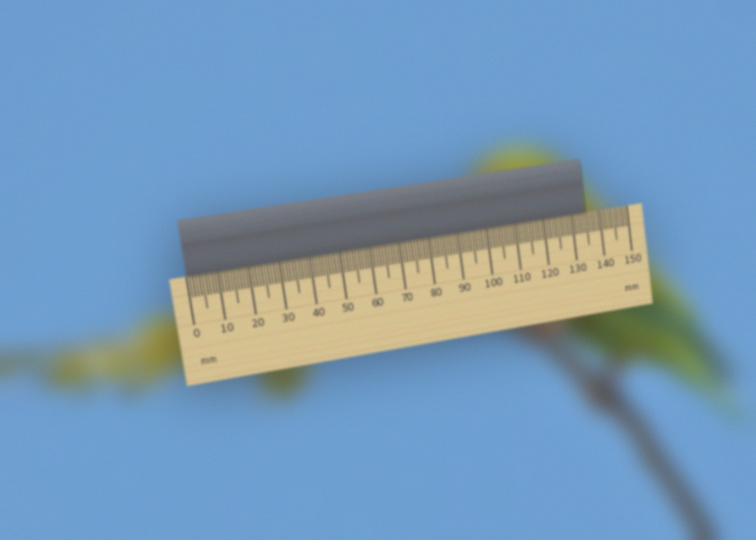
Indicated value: 135 mm
